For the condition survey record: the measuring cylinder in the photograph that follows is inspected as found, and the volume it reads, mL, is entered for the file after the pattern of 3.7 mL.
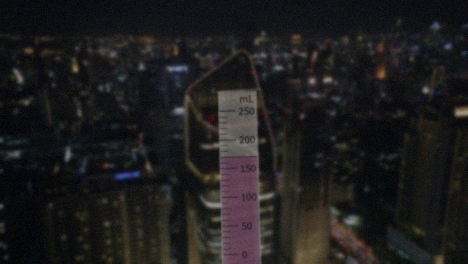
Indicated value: 170 mL
